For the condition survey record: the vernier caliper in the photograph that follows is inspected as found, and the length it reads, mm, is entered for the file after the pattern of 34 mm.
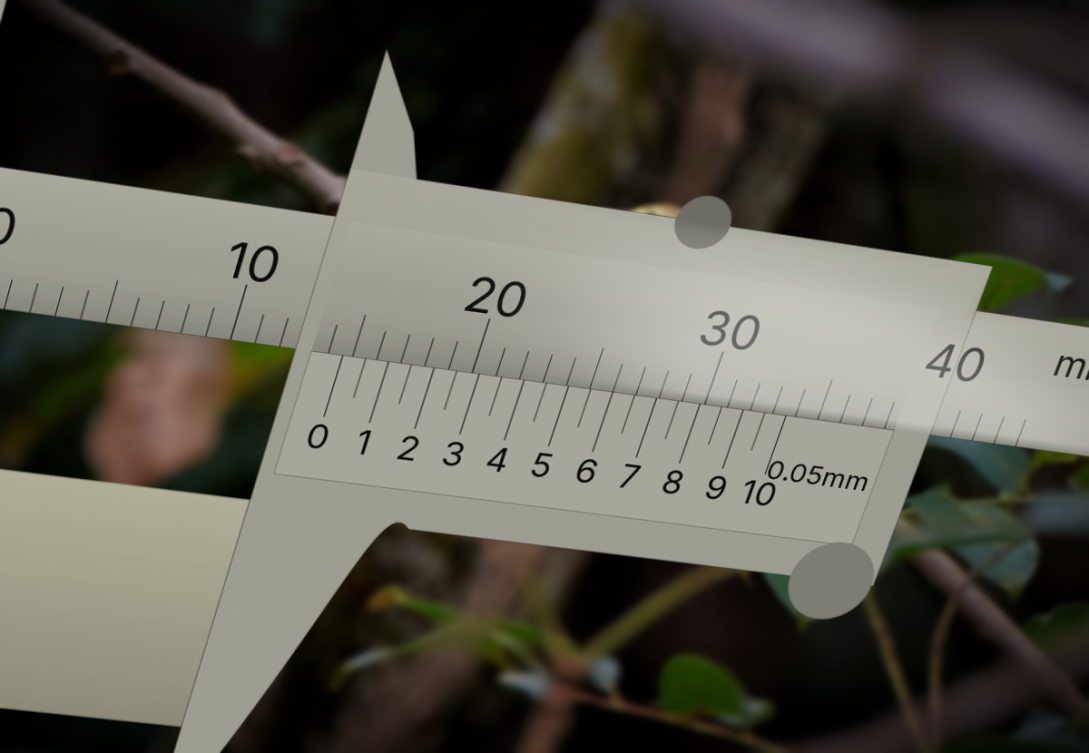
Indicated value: 14.60 mm
